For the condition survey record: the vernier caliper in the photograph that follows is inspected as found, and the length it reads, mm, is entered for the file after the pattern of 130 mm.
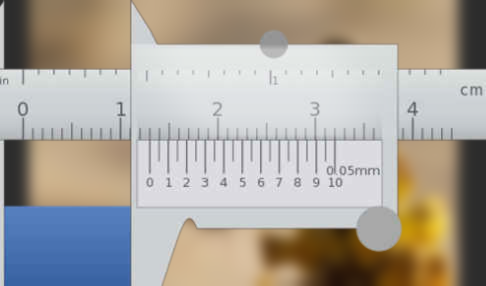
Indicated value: 13.0 mm
